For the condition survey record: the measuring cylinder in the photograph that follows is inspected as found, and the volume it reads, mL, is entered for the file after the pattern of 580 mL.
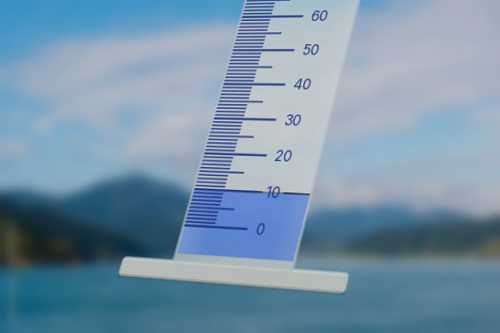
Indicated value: 10 mL
